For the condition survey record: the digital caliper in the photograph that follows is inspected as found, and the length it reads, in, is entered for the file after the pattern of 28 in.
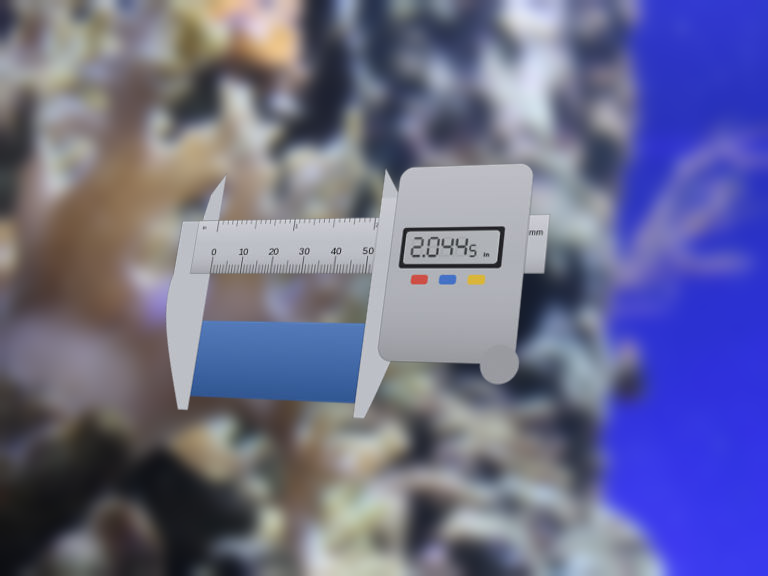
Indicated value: 2.0445 in
